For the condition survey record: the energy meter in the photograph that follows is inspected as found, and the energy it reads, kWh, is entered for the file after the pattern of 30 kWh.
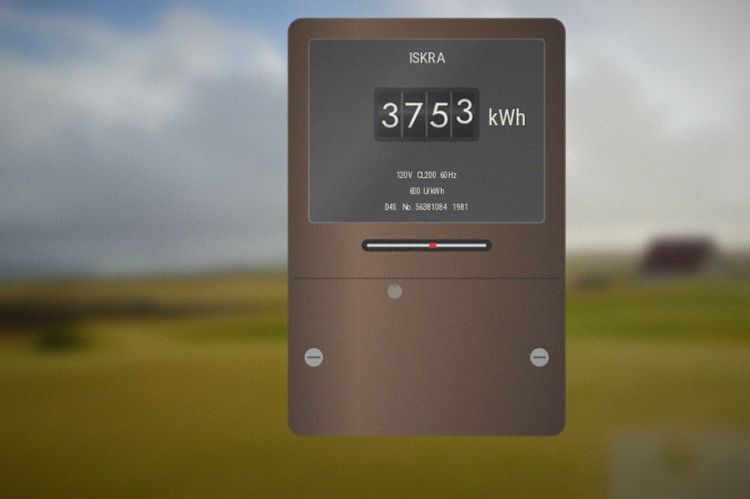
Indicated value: 3753 kWh
